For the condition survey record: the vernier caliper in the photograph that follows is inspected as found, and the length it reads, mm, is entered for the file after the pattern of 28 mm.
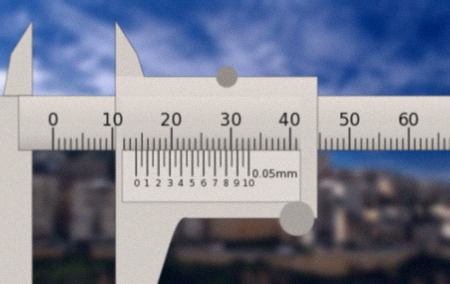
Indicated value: 14.0 mm
